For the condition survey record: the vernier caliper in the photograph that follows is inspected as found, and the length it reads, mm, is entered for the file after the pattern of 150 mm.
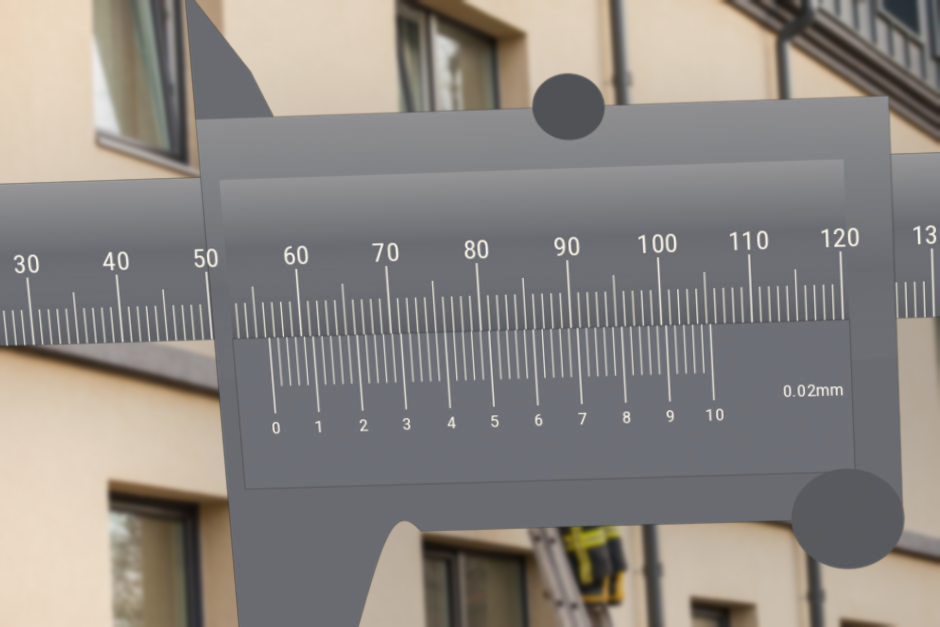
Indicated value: 56.4 mm
